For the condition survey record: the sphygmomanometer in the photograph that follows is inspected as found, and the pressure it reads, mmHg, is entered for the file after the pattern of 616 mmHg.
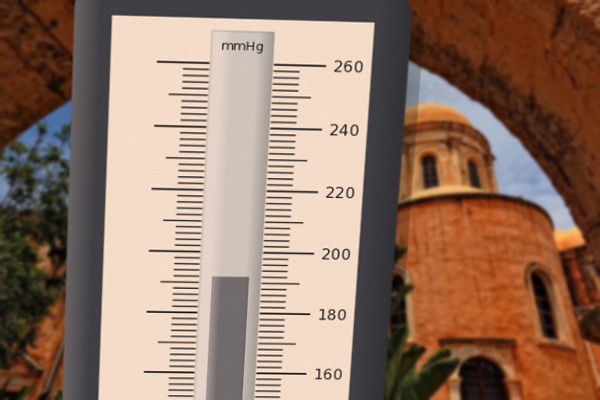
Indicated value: 192 mmHg
